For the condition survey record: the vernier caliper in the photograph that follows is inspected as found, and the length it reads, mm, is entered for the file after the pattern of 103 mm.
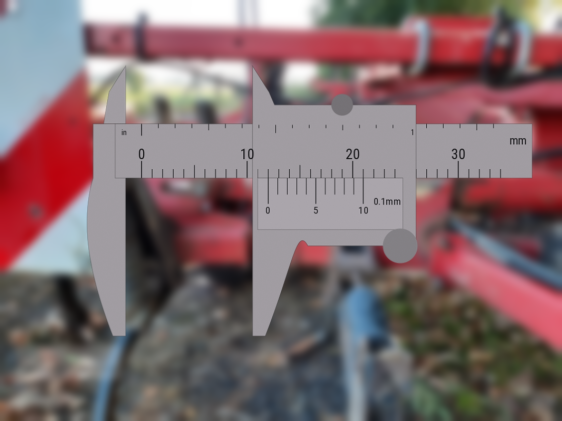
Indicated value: 12.0 mm
